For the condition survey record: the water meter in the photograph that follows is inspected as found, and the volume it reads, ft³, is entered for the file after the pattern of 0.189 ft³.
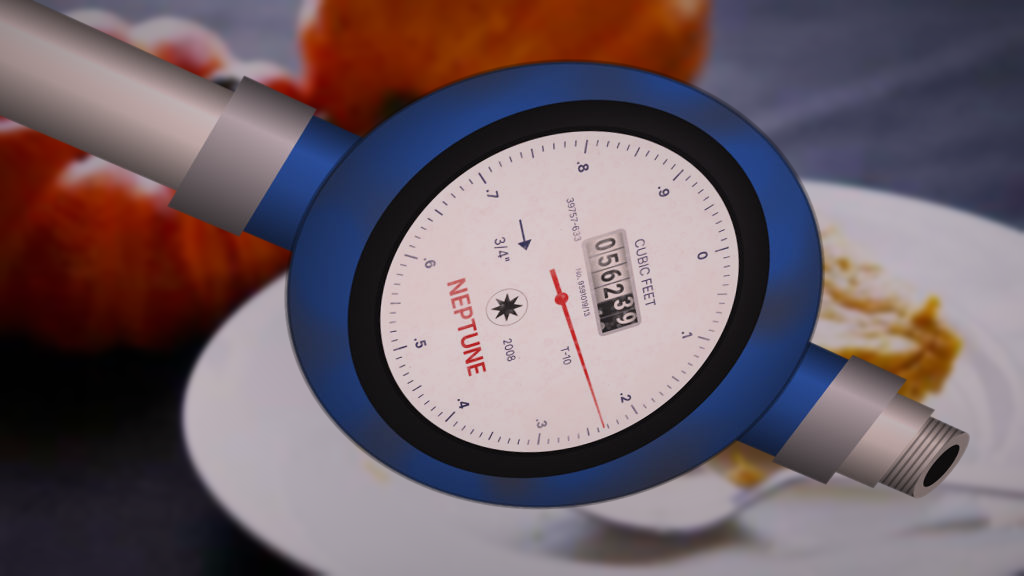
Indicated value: 56239.23 ft³
